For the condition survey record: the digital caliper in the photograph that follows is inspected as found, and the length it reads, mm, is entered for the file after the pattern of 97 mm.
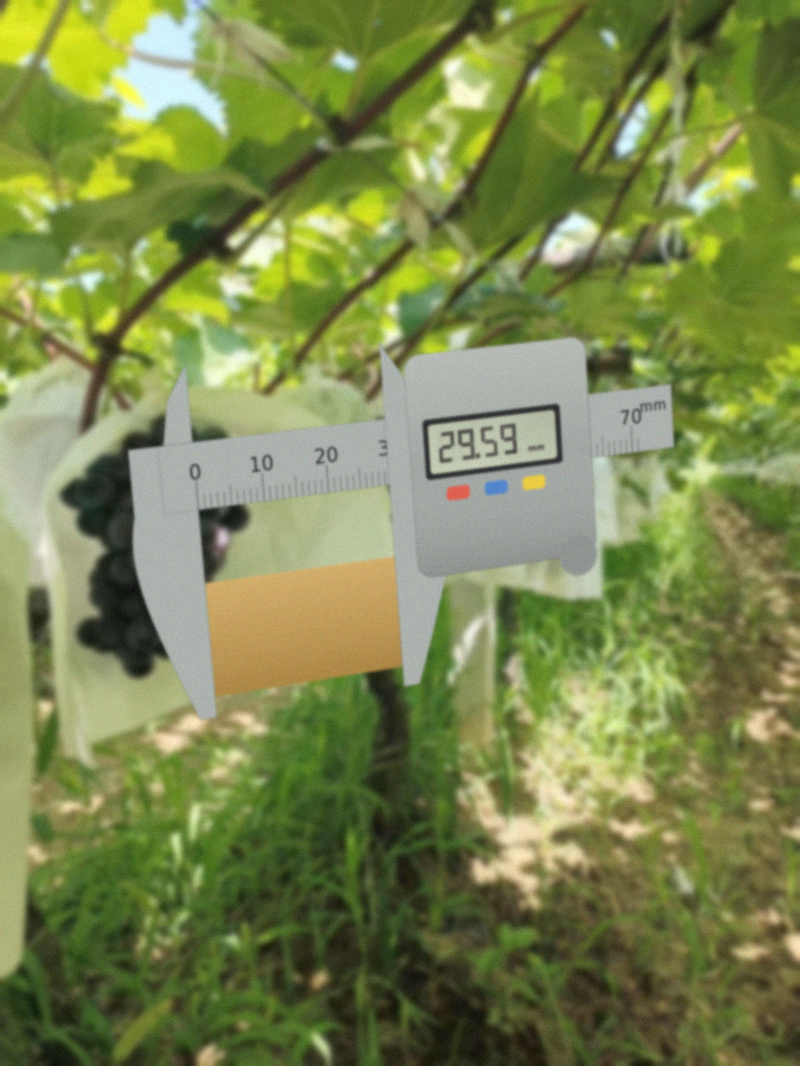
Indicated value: 29.59 mm
